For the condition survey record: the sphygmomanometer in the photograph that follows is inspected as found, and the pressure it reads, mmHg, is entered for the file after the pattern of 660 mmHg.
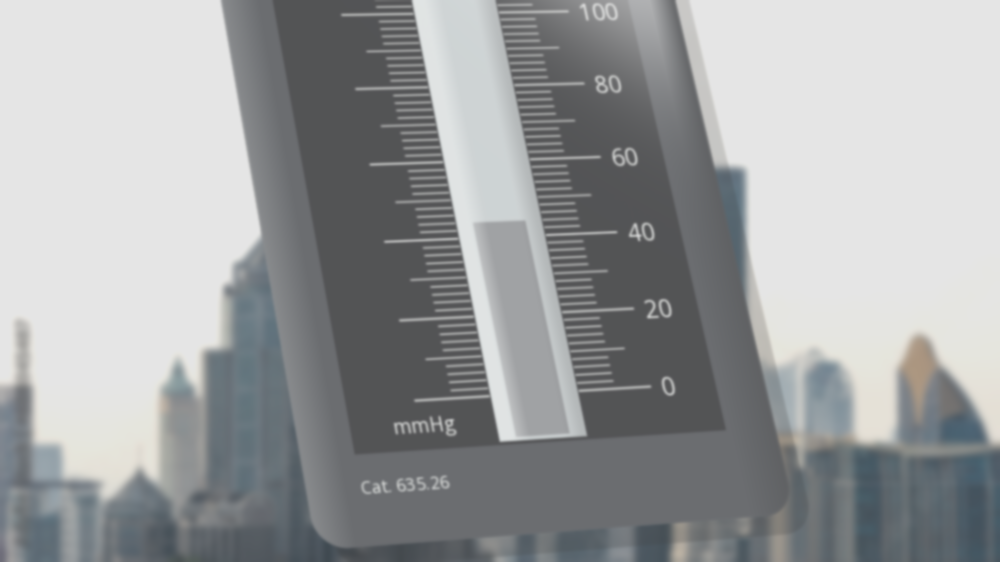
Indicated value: 44 mmHg
